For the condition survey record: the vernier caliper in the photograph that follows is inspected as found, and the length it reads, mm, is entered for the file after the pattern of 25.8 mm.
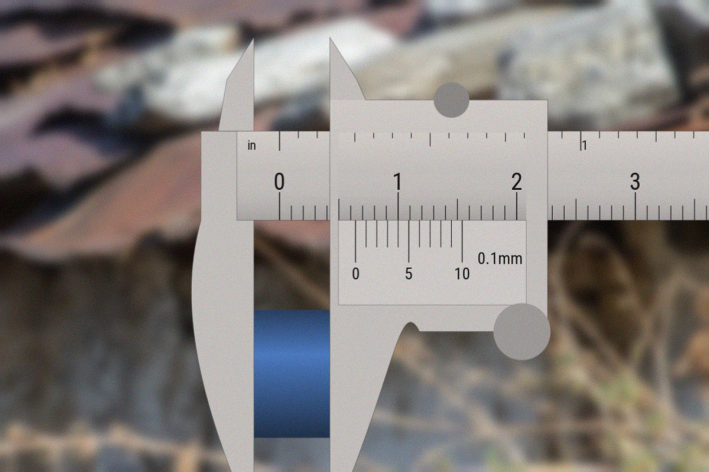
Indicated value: 6.4 mm
